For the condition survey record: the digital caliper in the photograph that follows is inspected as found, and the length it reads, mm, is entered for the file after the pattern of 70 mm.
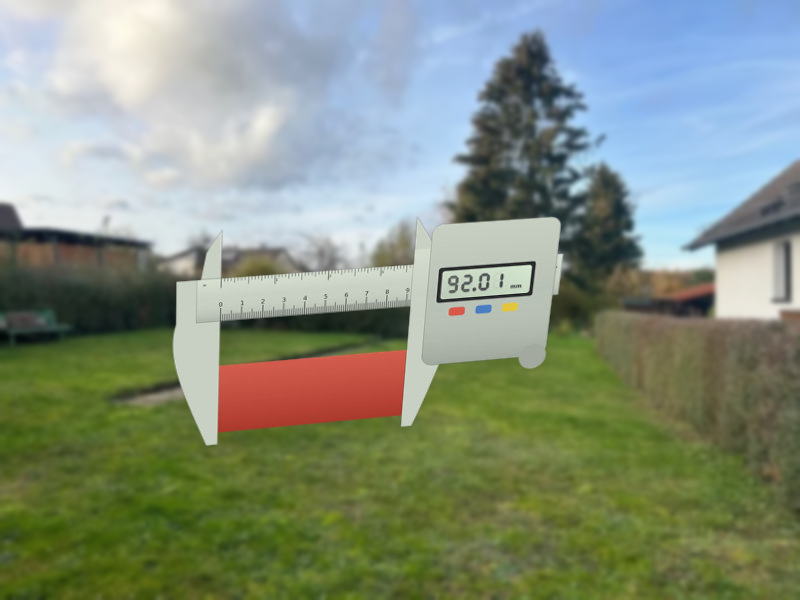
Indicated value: 92.01 mm
